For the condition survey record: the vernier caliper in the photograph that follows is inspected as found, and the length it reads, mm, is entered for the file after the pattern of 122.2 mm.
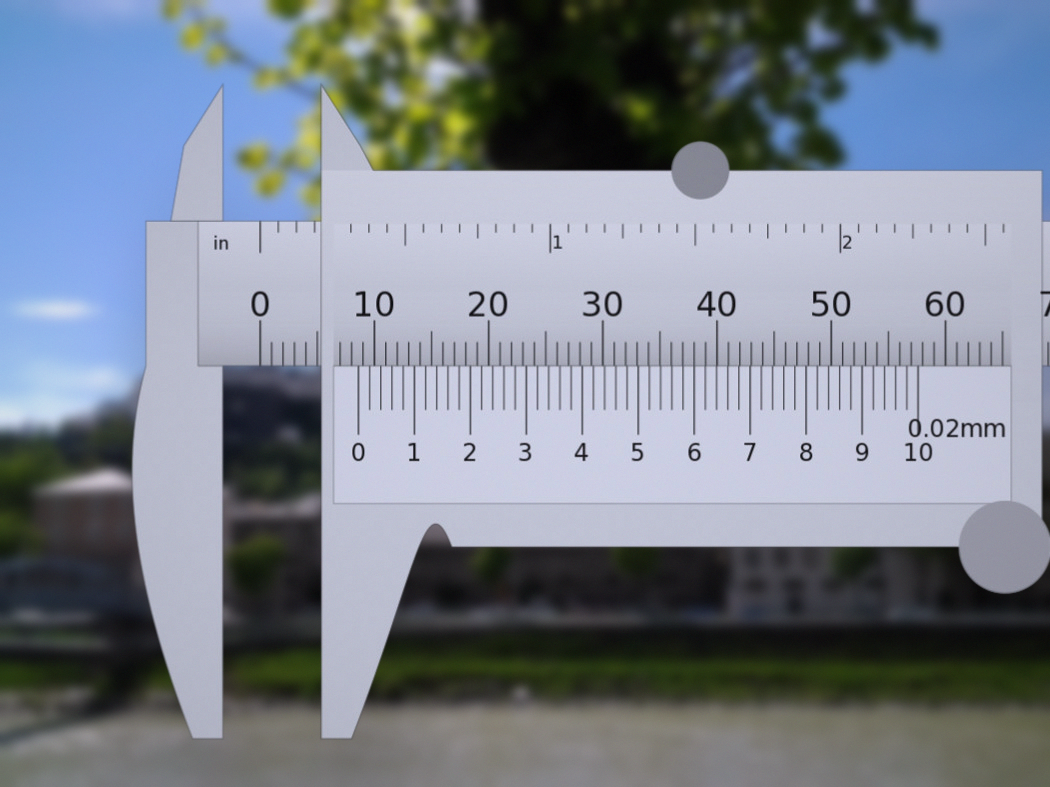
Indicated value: 8.6 mm
